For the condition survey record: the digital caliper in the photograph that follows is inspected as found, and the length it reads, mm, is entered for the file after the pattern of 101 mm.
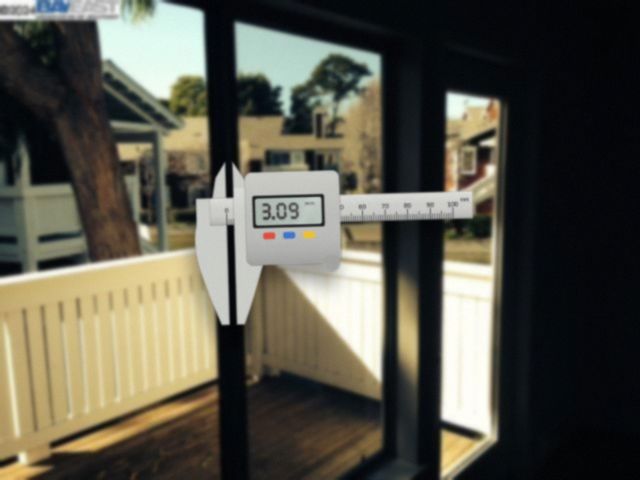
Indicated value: 3.09 mm
